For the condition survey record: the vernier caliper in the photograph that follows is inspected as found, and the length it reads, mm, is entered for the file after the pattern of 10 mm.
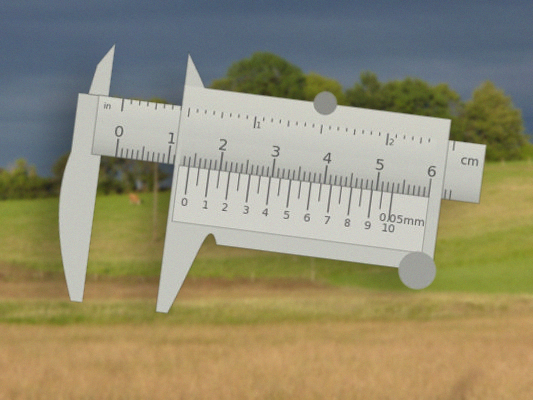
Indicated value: 14.0 mm
